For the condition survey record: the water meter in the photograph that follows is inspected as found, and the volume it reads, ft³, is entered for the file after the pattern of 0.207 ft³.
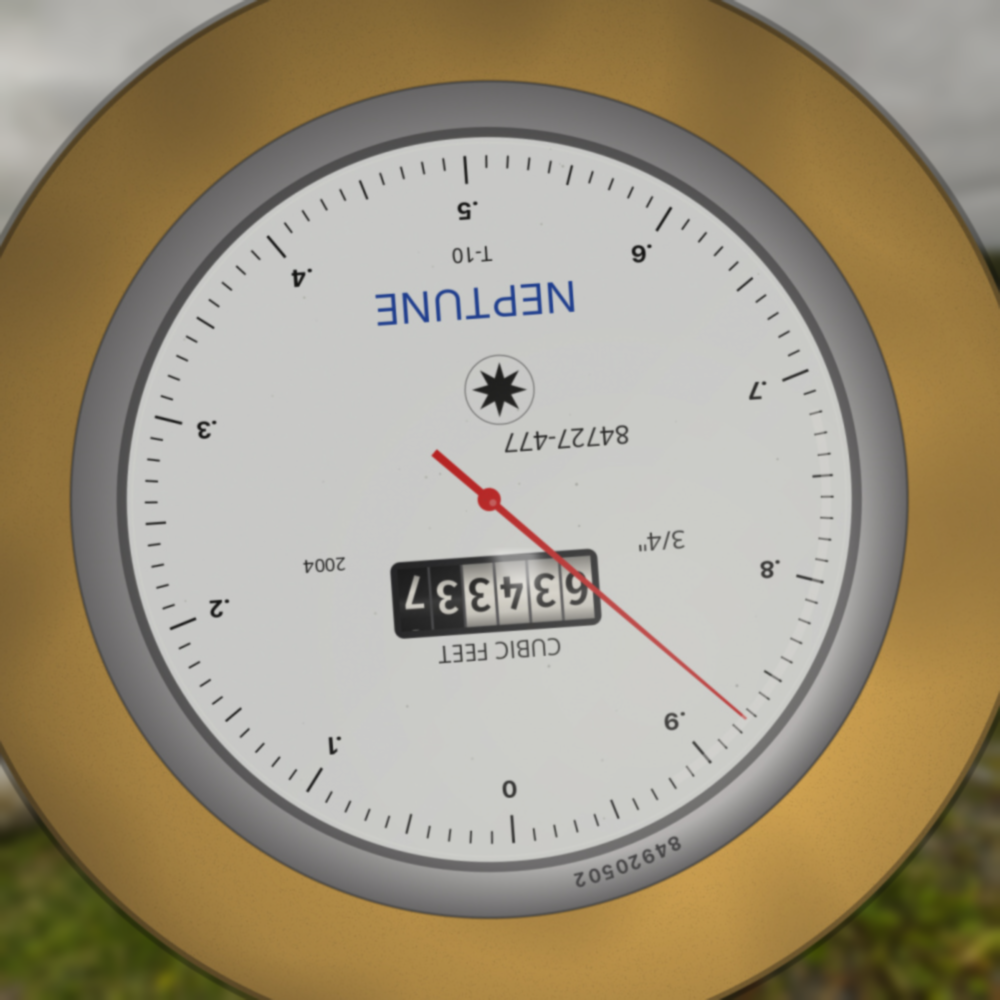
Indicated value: 634336.87 ft³
